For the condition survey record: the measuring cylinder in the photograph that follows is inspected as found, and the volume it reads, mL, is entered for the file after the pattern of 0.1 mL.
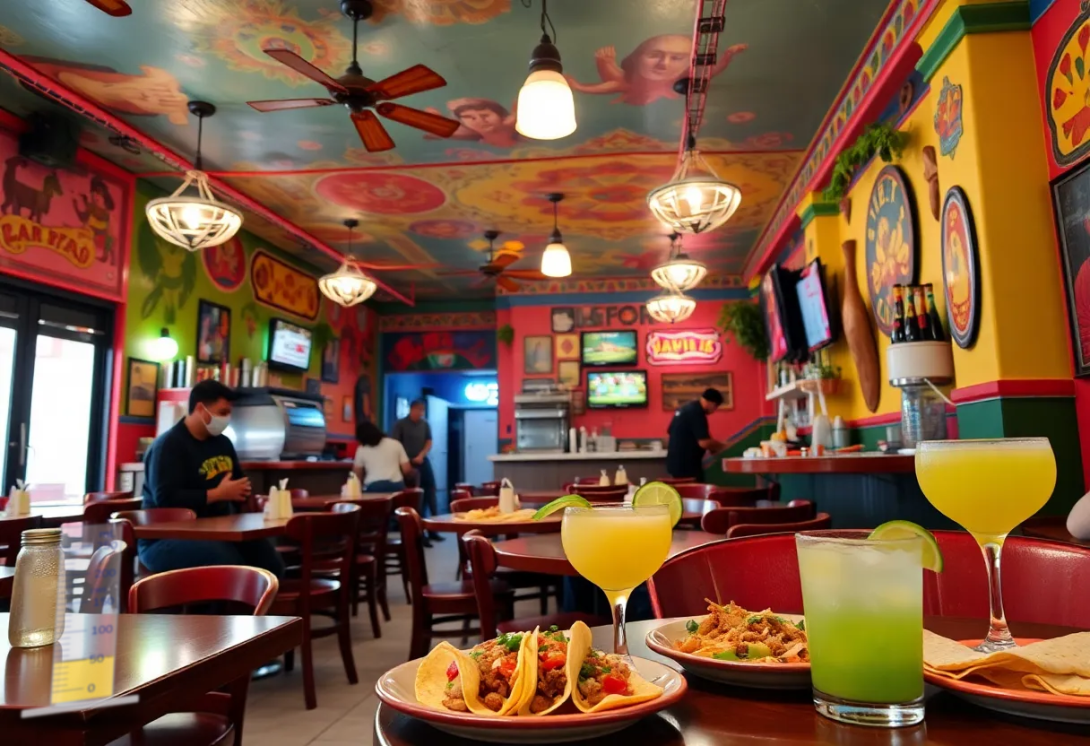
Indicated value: 50 mL
